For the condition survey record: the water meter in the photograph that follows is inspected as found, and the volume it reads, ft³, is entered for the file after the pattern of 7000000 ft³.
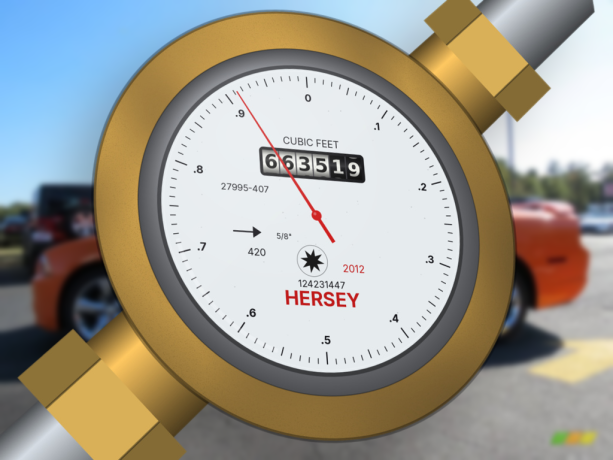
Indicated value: 663518.91 ft³
